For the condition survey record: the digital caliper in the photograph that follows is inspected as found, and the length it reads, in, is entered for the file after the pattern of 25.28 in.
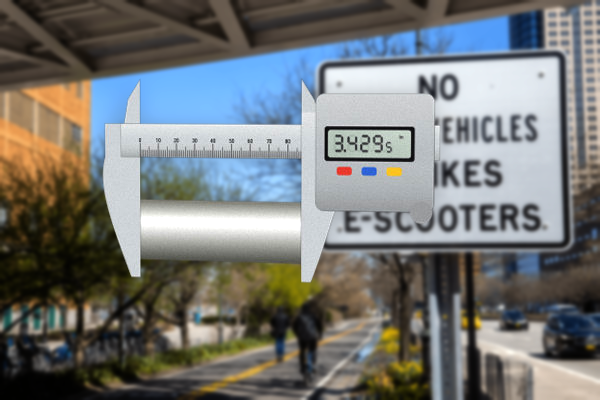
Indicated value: 3.4295 in
